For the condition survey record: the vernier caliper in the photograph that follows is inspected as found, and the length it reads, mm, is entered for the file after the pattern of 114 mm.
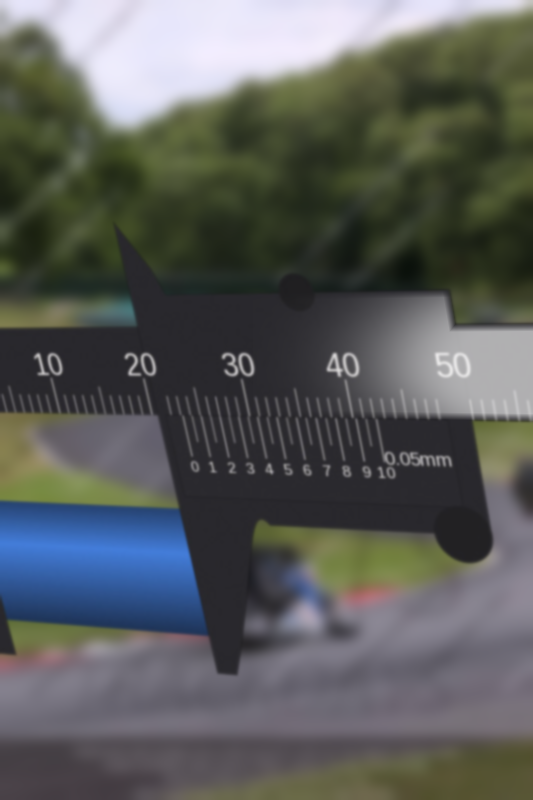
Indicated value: 23.2 mm
